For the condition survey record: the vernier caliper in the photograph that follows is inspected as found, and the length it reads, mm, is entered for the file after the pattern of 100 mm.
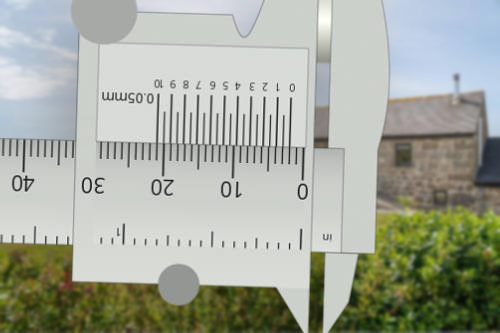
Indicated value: 2.0 mm
